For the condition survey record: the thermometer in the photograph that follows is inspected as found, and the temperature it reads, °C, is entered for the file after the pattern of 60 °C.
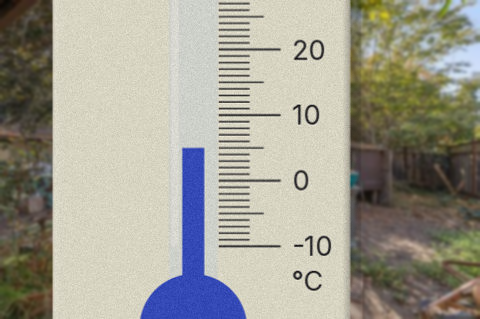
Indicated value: 5 °C
